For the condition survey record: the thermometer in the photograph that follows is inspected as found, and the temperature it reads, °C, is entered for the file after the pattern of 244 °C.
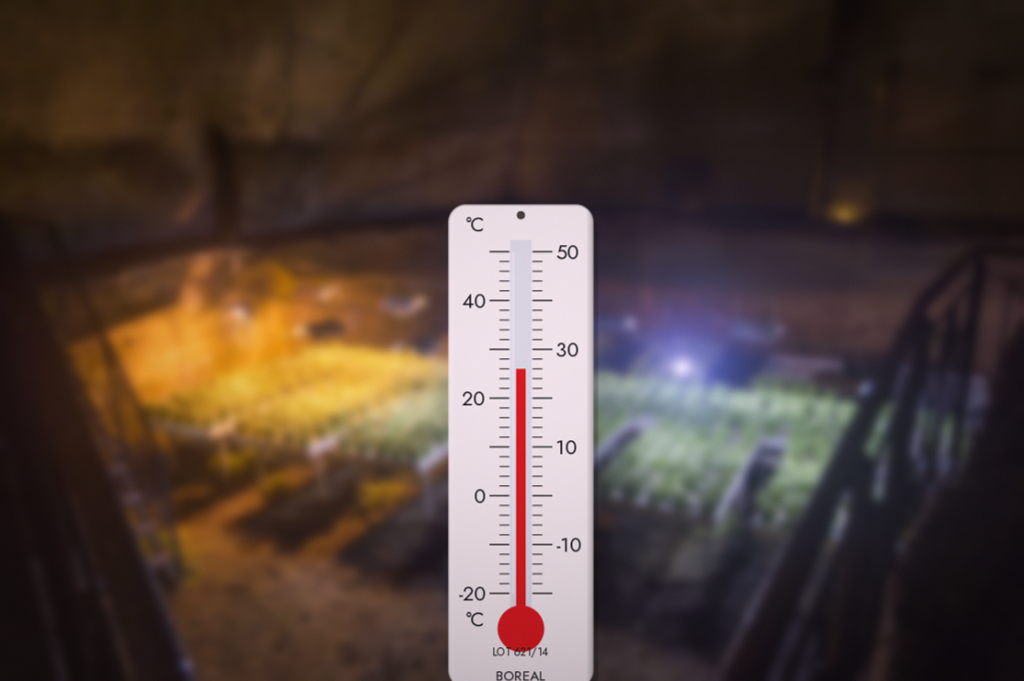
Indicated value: 26 °C
